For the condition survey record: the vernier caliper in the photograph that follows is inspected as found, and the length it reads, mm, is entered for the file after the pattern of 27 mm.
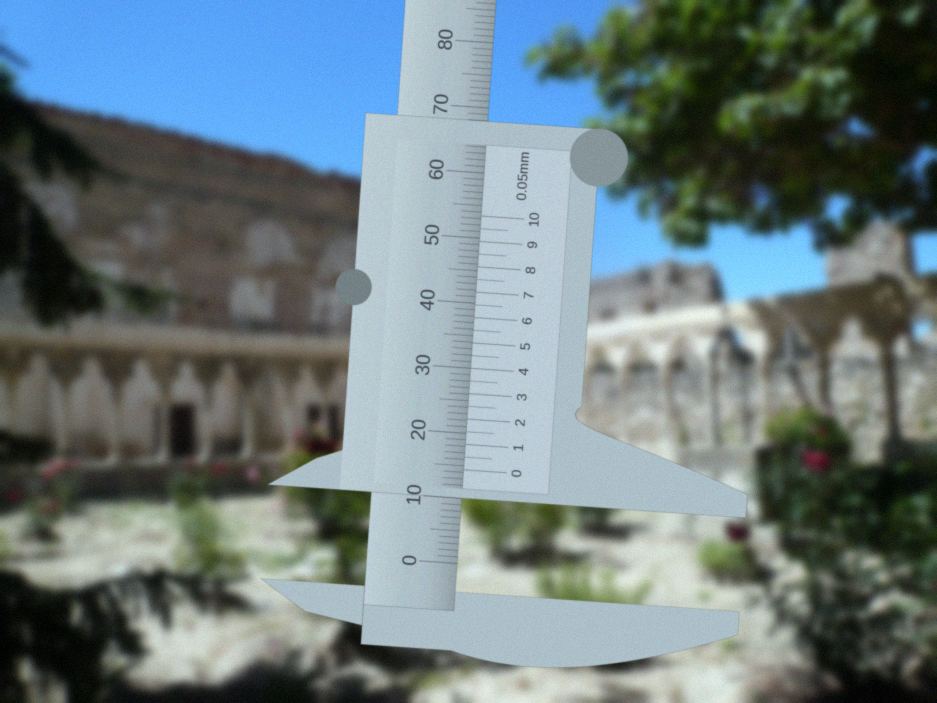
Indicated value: 14.4 mm
